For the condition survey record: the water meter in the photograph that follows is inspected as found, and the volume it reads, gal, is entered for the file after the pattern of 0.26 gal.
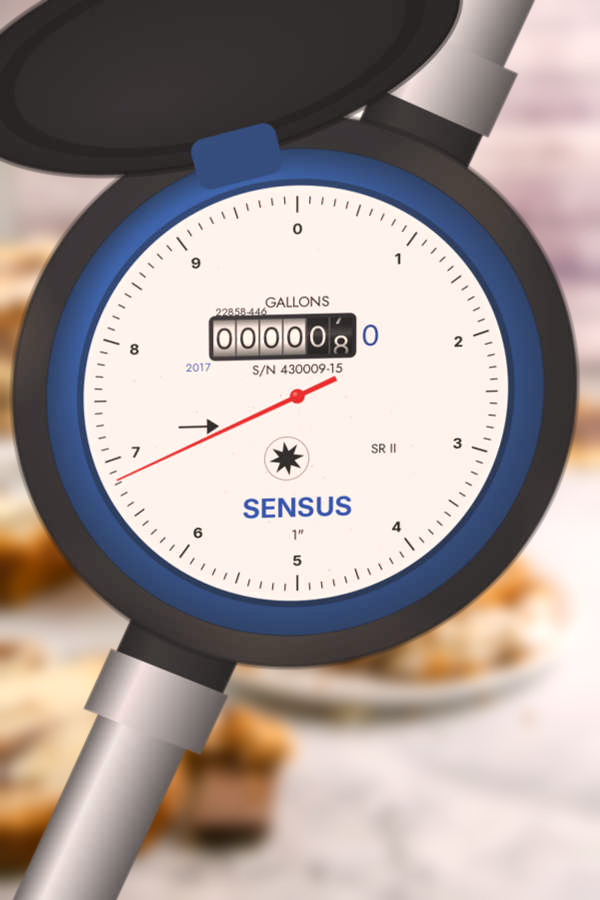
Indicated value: 76.8 gal
